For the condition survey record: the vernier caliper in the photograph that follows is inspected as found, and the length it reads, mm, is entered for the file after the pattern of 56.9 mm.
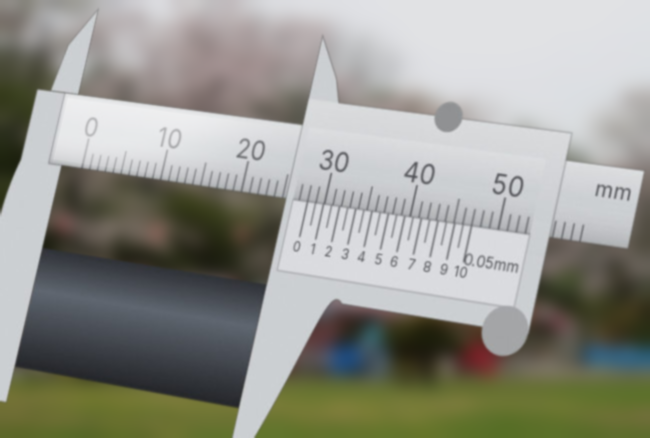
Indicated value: 28.0 mm
